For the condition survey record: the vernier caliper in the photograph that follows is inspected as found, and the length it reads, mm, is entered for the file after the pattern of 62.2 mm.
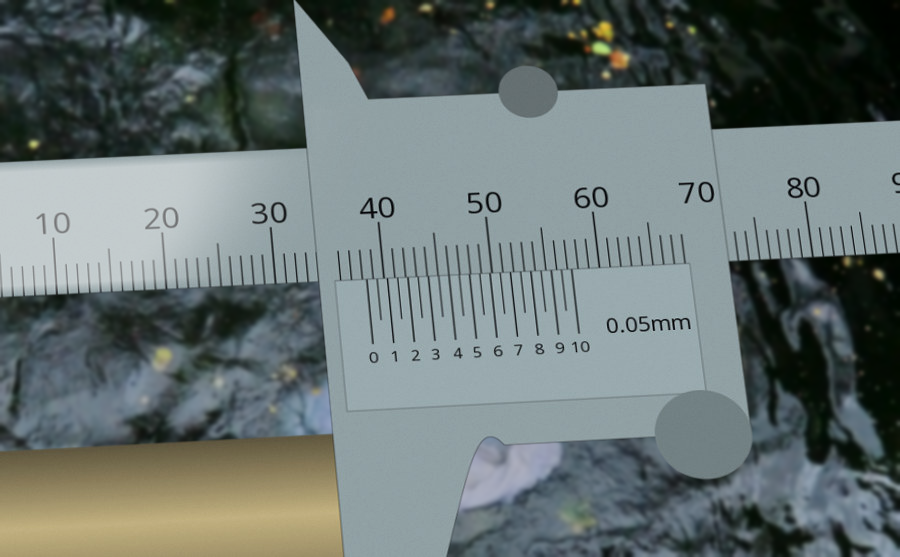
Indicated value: 38.4 mm
